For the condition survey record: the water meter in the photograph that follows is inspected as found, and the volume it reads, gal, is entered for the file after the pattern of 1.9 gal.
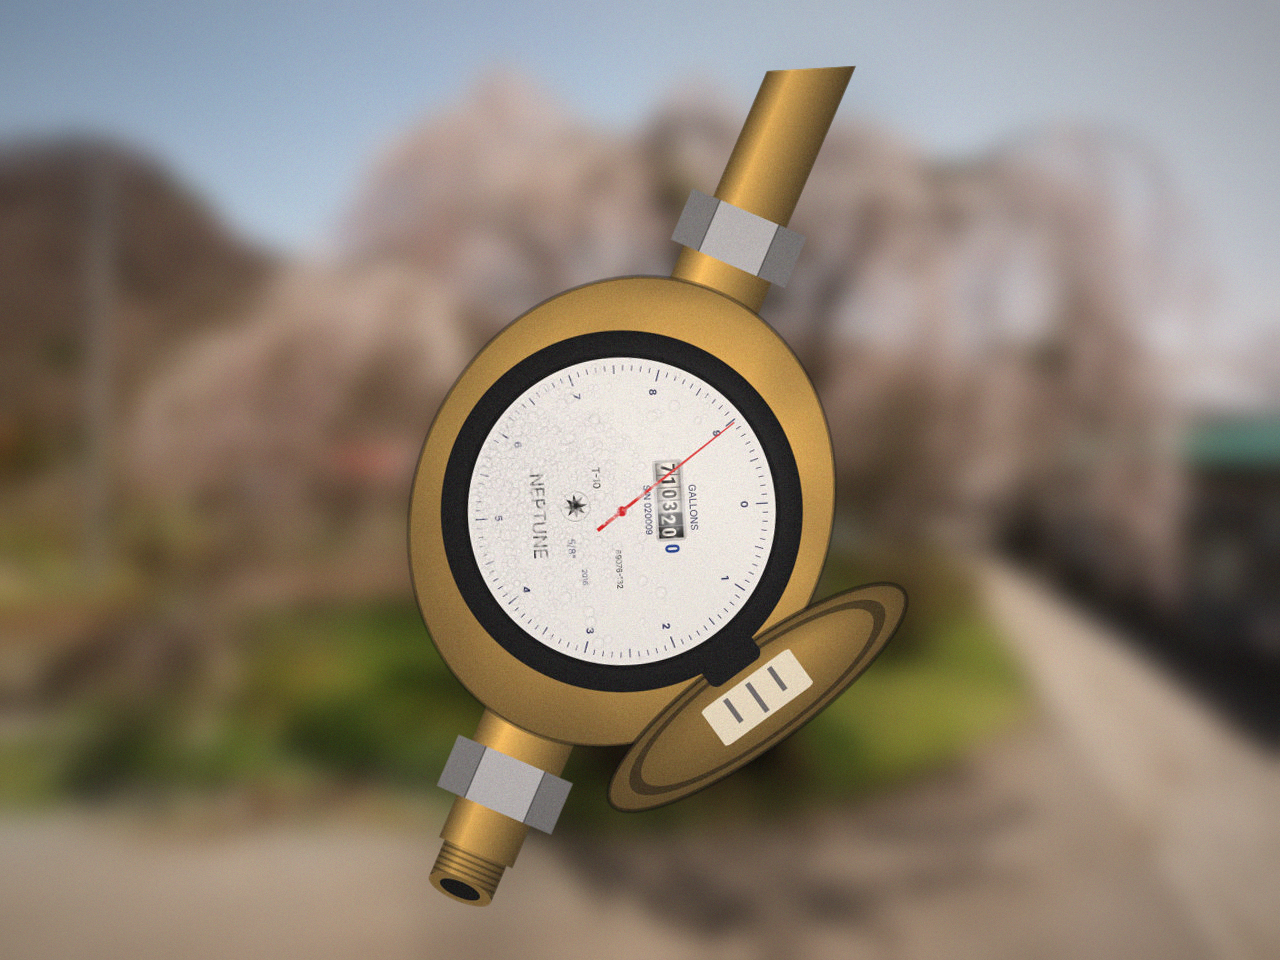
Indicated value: 7103199.0 gal
